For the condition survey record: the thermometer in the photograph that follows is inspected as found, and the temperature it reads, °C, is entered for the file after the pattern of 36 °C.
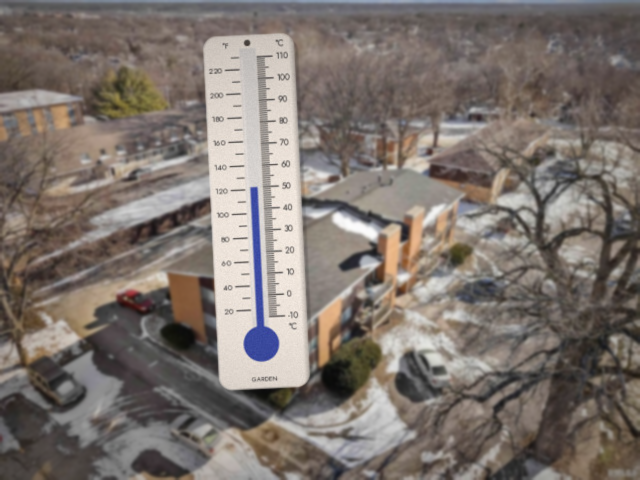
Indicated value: 50 °C
